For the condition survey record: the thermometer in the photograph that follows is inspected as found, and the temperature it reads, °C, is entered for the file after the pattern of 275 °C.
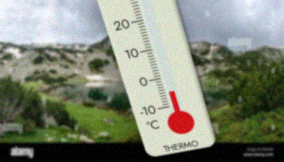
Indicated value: -5 °C
